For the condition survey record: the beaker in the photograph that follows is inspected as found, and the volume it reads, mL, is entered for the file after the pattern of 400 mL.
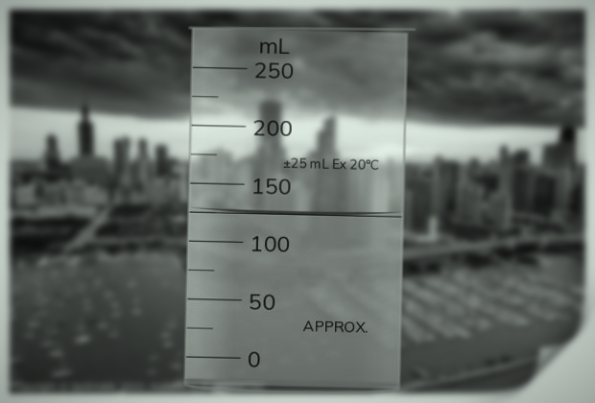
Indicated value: 125 mL
